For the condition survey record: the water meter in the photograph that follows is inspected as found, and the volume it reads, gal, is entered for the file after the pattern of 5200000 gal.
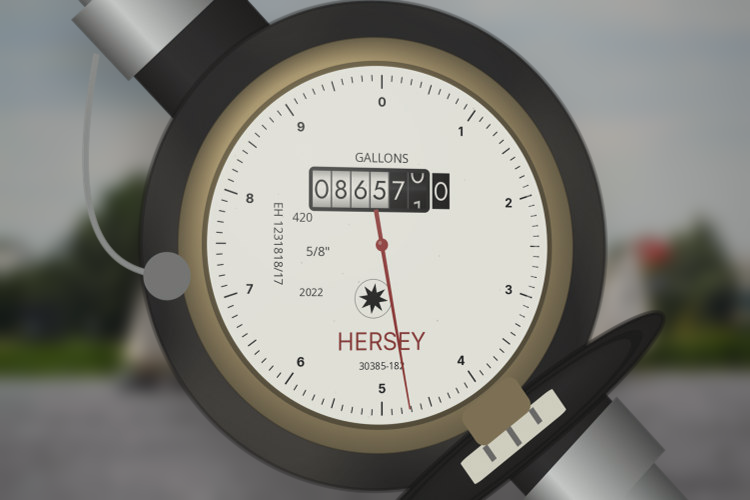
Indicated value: 865704.7 gal
